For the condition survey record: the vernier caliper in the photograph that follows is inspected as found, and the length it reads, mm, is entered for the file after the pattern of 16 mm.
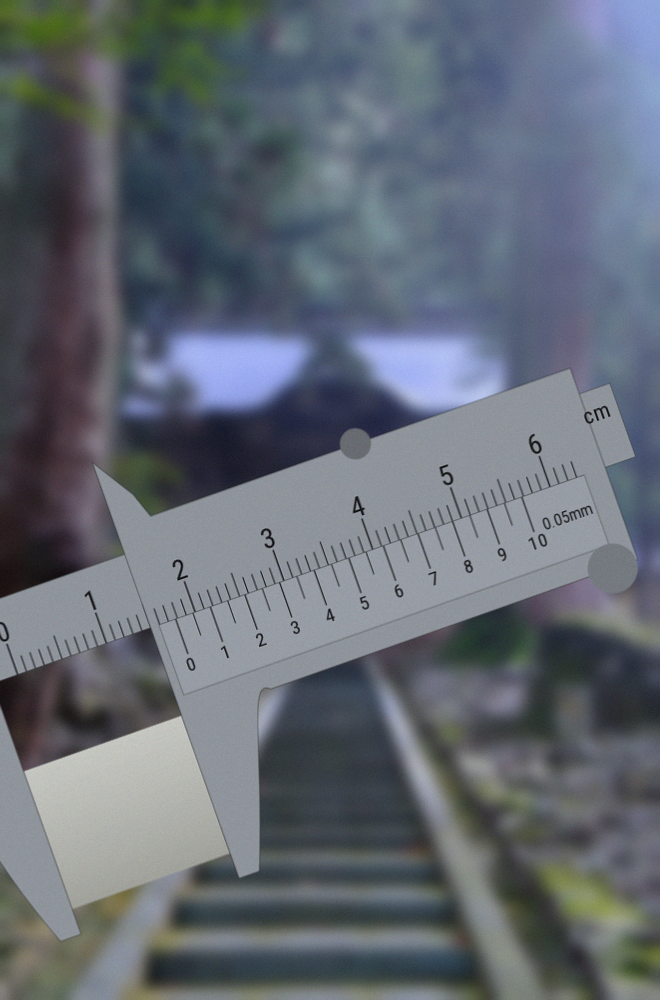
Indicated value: 17.8 mm
